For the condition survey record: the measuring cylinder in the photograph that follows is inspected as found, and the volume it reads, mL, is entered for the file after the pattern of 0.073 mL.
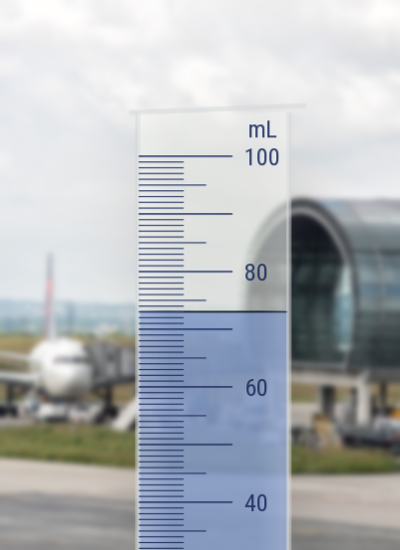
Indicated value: 73 mL
